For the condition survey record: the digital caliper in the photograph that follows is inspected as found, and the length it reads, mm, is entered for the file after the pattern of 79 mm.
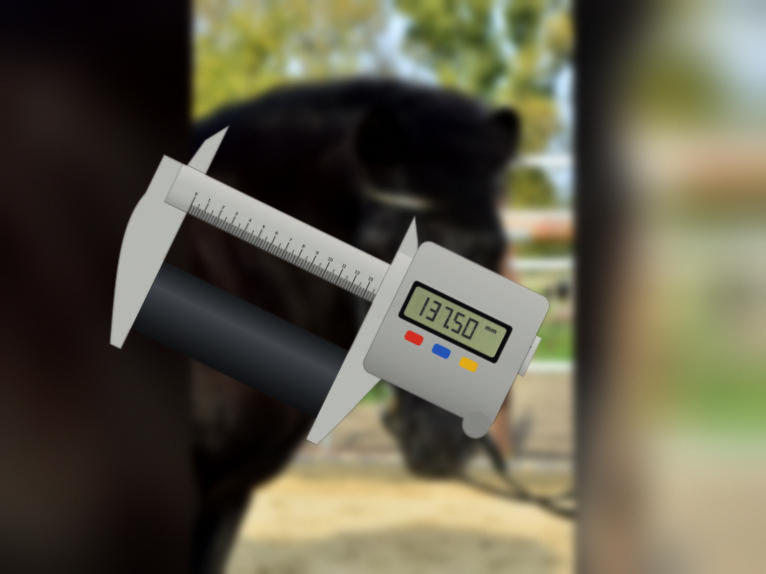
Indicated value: 137.50 mm
